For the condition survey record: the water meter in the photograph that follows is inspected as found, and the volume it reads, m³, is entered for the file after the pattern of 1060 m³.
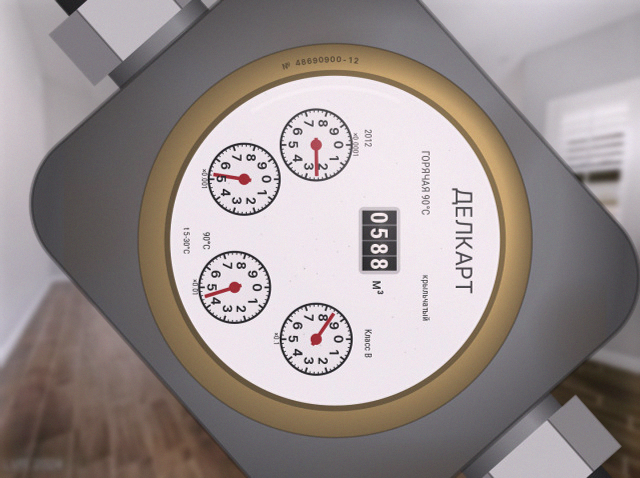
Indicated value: 588.8452 m³
